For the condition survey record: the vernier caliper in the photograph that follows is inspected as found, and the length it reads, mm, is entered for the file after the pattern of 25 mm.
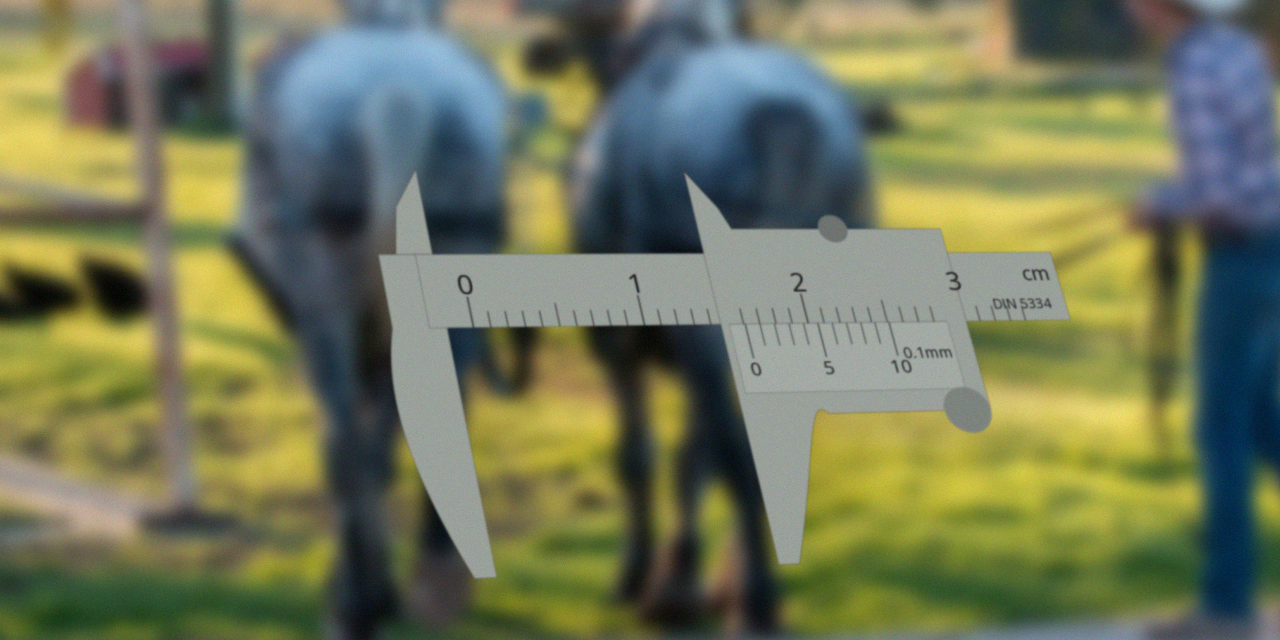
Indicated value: 16.1 mm
